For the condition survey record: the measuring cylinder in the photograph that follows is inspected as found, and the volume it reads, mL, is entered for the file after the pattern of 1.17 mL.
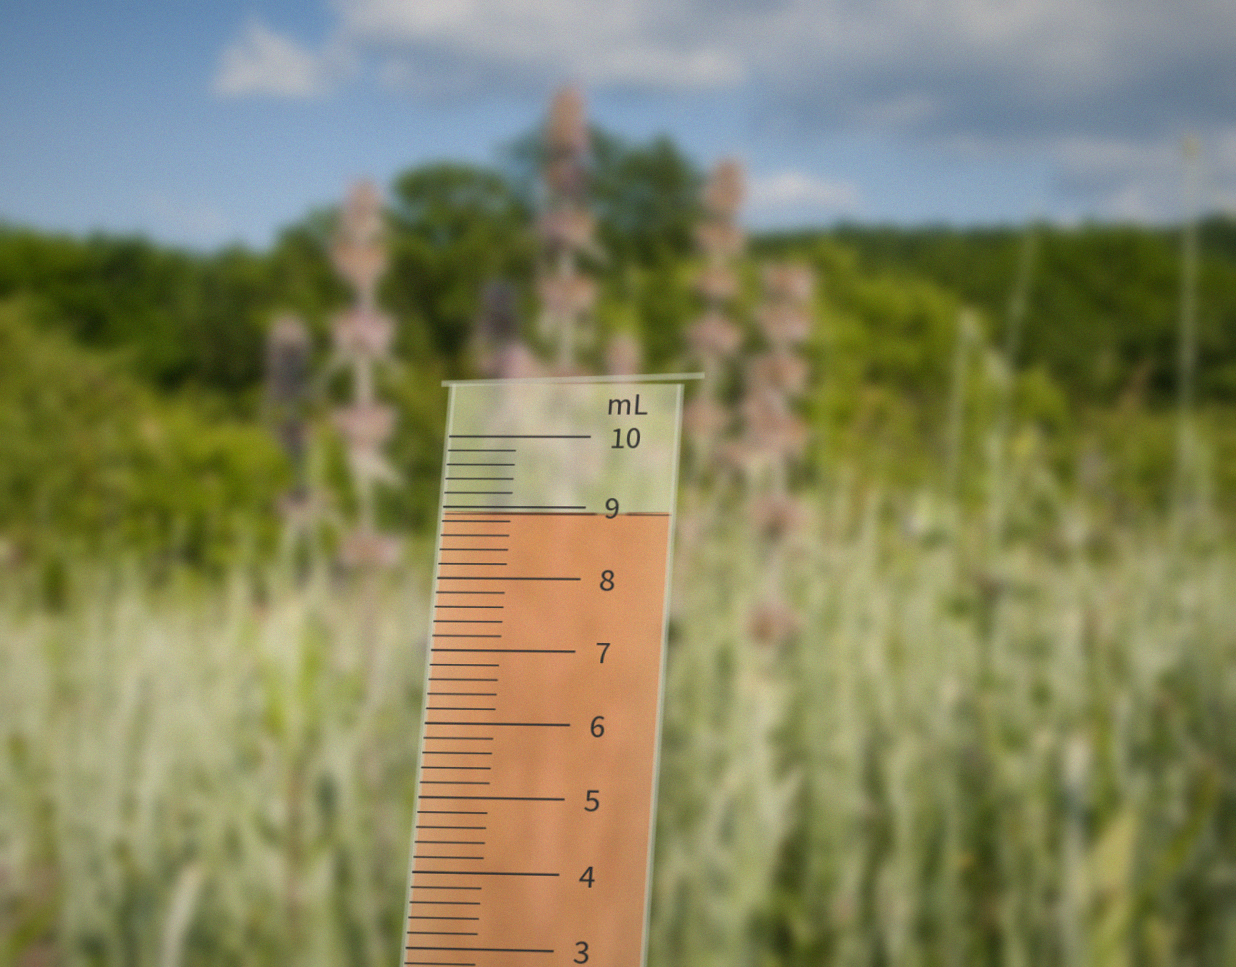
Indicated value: 8.9 mL
